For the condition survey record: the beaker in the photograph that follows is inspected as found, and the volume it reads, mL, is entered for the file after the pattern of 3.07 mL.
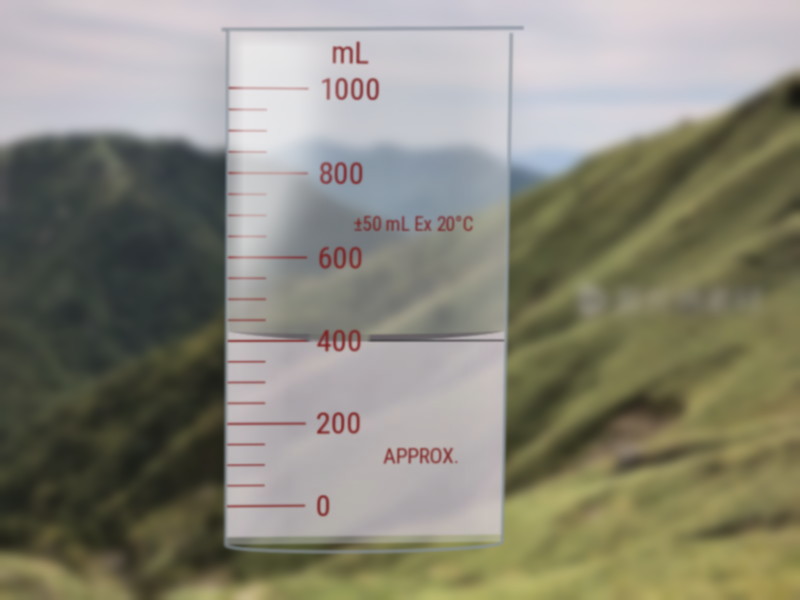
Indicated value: 400 mL
